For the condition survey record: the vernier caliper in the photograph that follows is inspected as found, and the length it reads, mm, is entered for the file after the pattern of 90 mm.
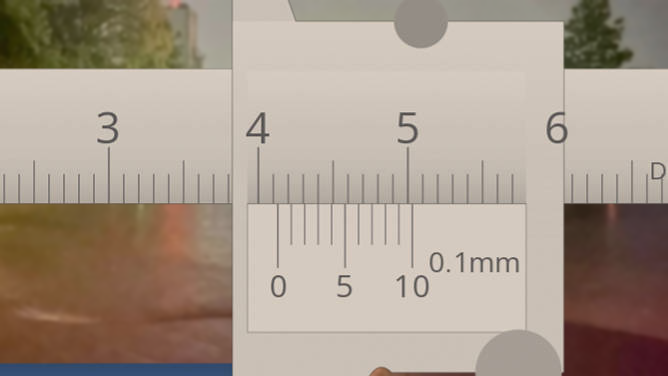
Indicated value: 41.3 mm
